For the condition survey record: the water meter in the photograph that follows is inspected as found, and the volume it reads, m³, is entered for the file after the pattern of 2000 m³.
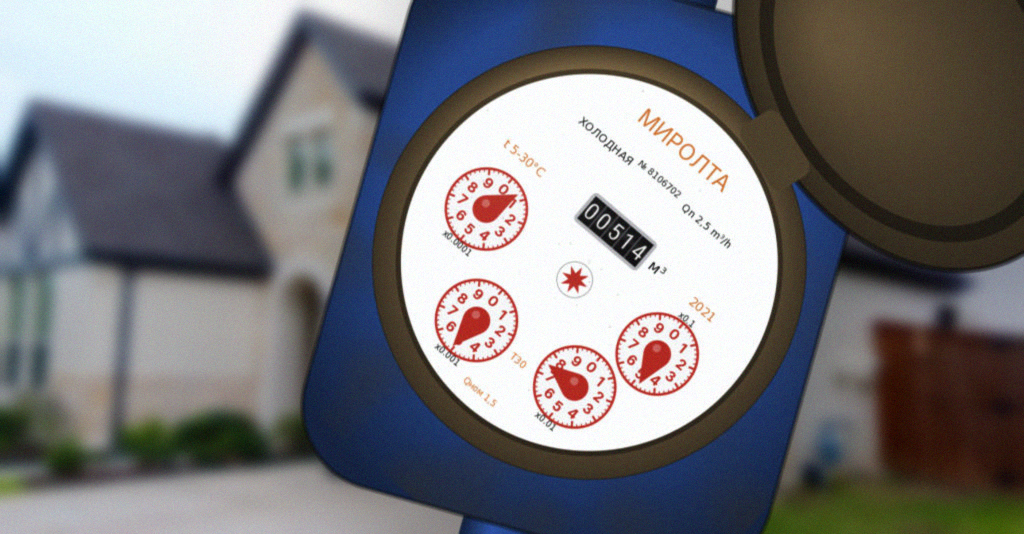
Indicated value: 514.4750 m³
